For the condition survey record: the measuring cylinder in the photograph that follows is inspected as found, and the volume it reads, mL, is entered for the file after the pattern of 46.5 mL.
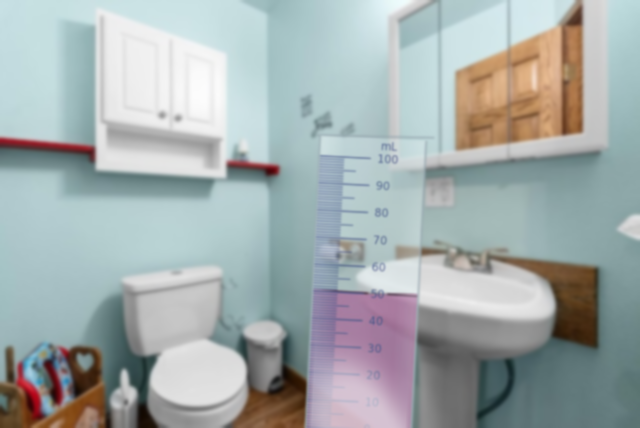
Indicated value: 50 mL
